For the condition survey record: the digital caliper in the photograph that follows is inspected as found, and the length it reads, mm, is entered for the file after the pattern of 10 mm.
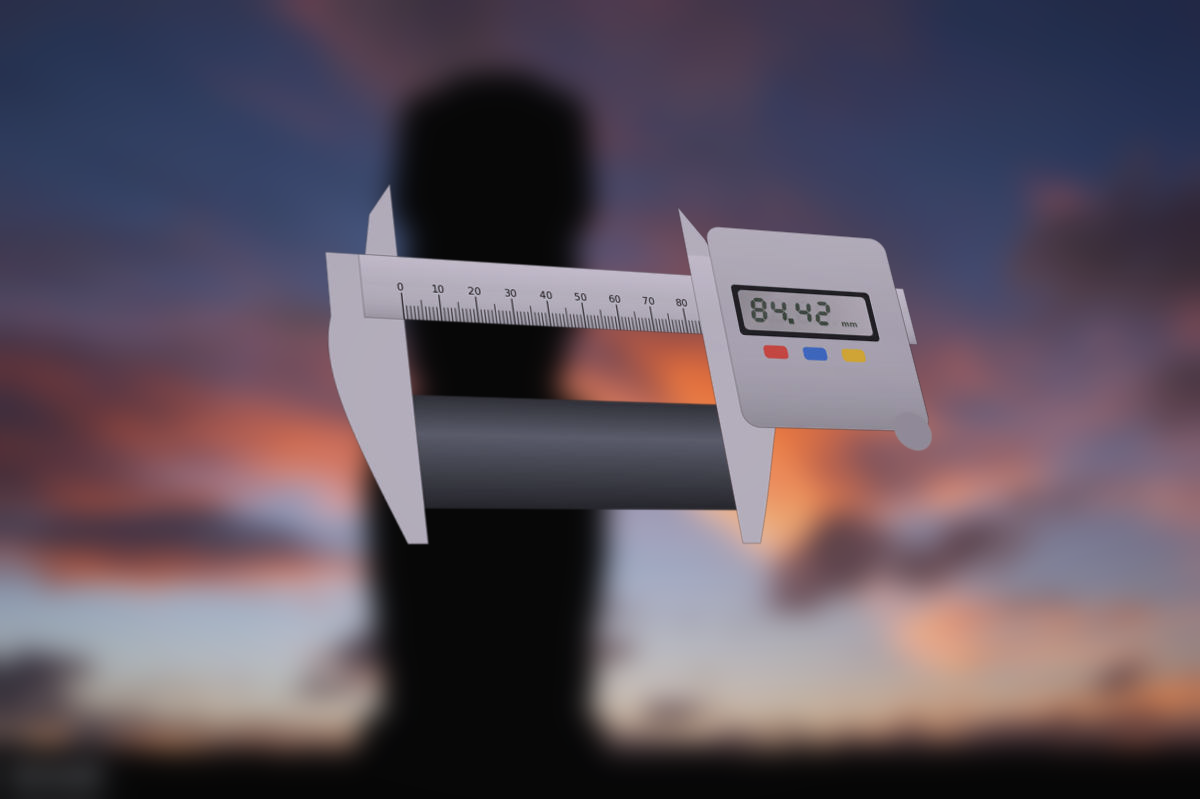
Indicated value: 84.42 mm
